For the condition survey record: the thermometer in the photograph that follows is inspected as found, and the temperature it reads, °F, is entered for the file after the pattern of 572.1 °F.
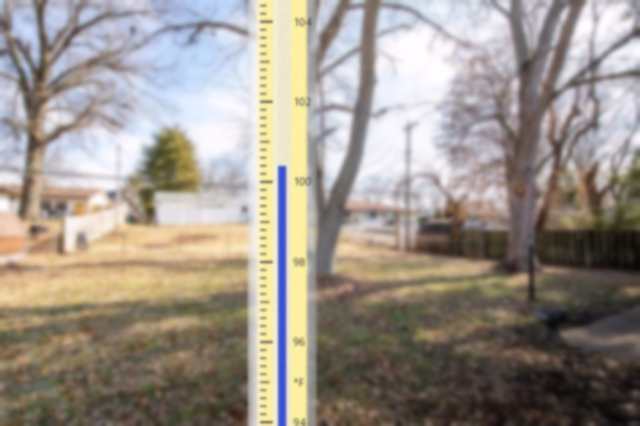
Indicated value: 100.4 °F
